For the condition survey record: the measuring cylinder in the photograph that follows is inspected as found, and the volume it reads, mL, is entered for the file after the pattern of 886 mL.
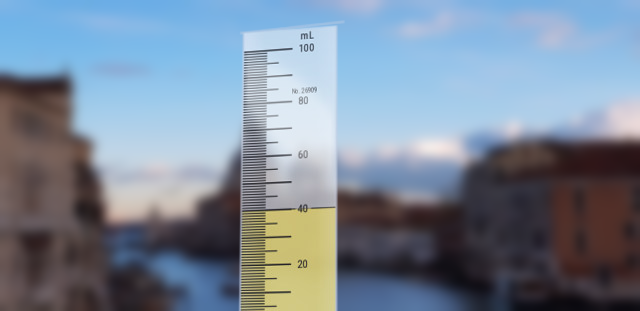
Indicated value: 40 mL
